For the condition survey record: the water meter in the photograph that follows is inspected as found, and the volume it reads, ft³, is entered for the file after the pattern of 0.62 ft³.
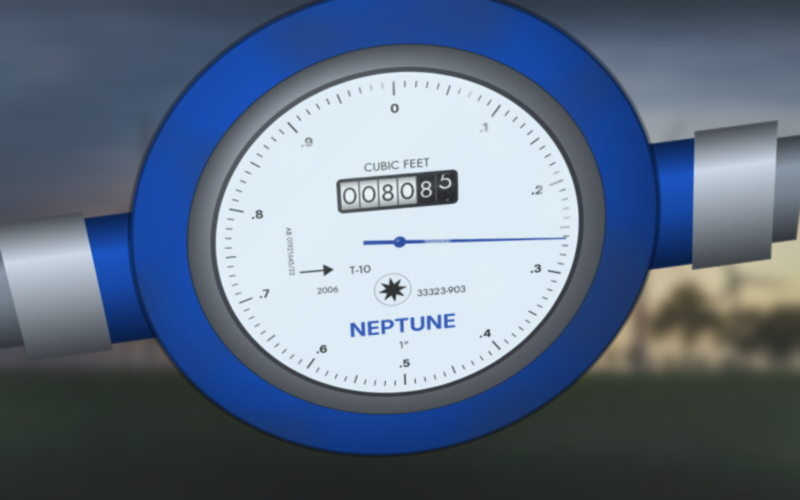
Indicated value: 8085.26 ft³
